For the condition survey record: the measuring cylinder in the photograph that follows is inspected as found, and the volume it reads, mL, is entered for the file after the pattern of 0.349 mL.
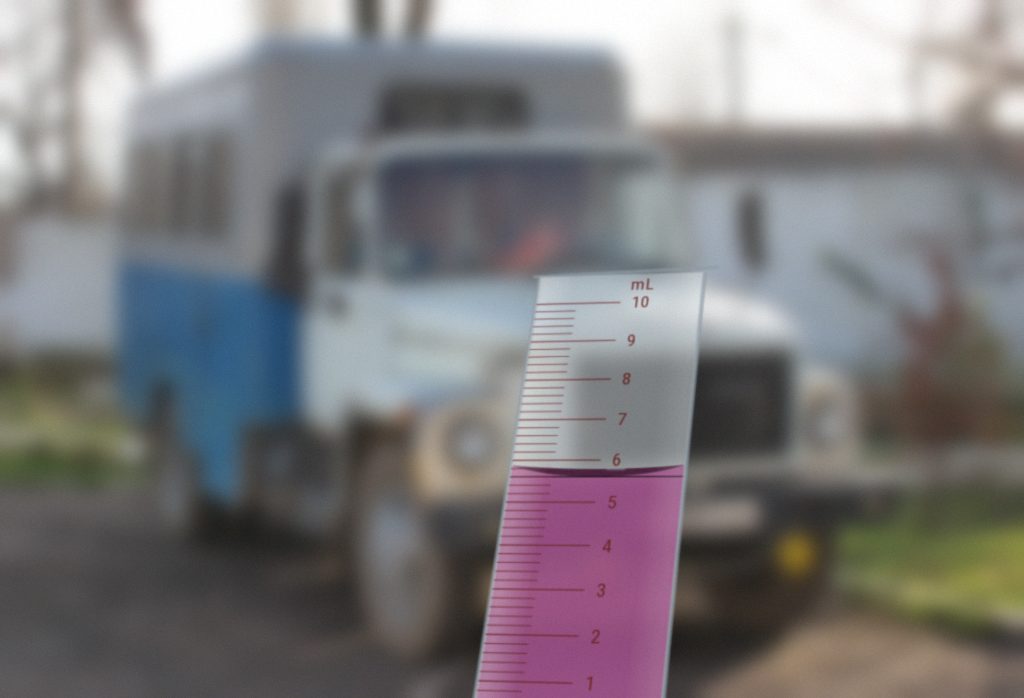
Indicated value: 5.6 mL
